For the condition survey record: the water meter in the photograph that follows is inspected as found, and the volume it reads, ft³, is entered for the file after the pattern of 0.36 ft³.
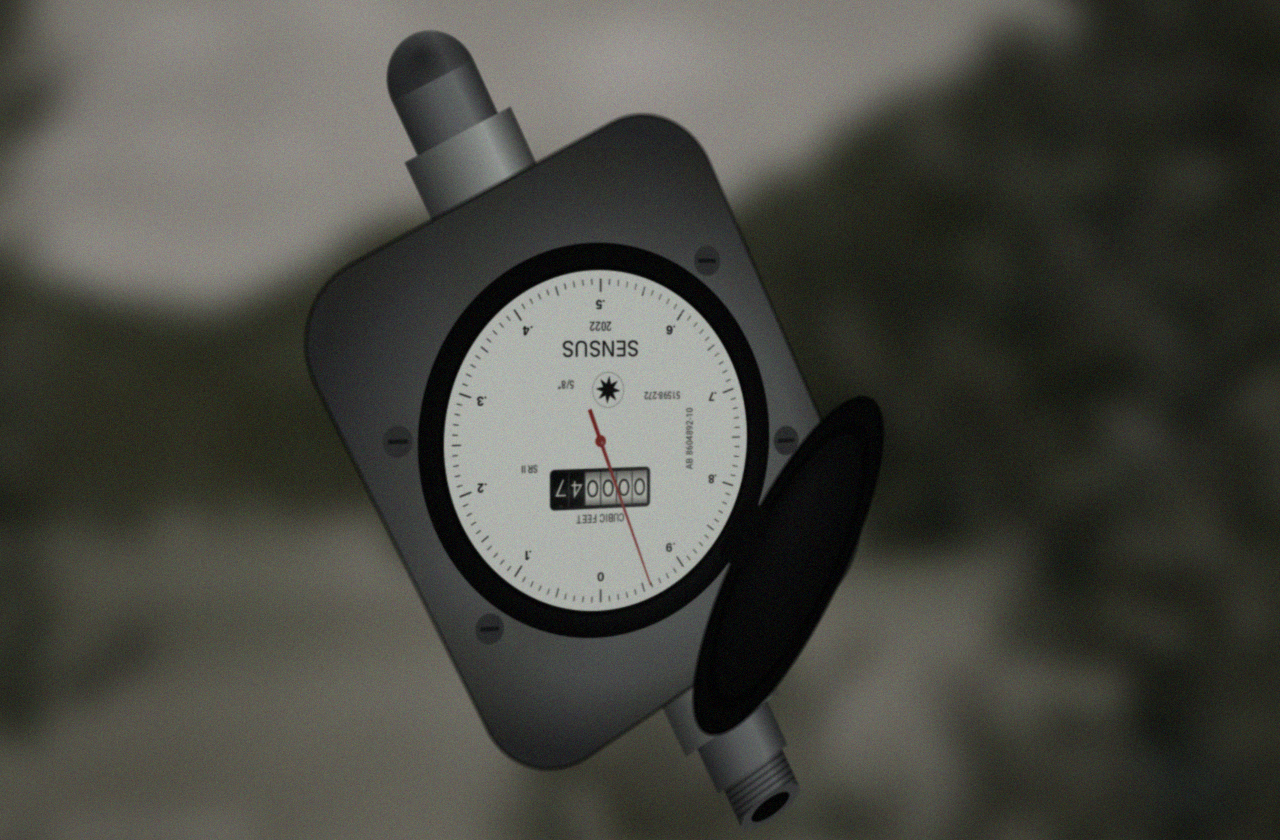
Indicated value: 46.94 ft³
